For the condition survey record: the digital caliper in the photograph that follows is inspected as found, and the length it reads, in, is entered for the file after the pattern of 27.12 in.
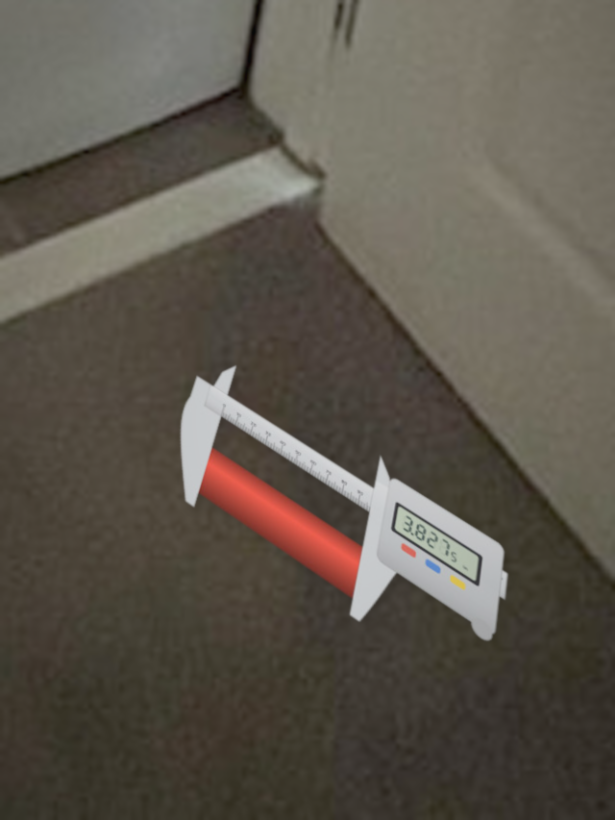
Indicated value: 3.8275 in
